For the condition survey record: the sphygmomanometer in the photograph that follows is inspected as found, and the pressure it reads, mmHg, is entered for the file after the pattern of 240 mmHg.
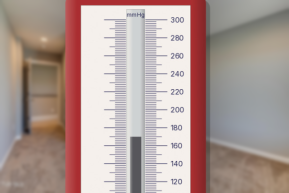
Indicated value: 170 mmHg
